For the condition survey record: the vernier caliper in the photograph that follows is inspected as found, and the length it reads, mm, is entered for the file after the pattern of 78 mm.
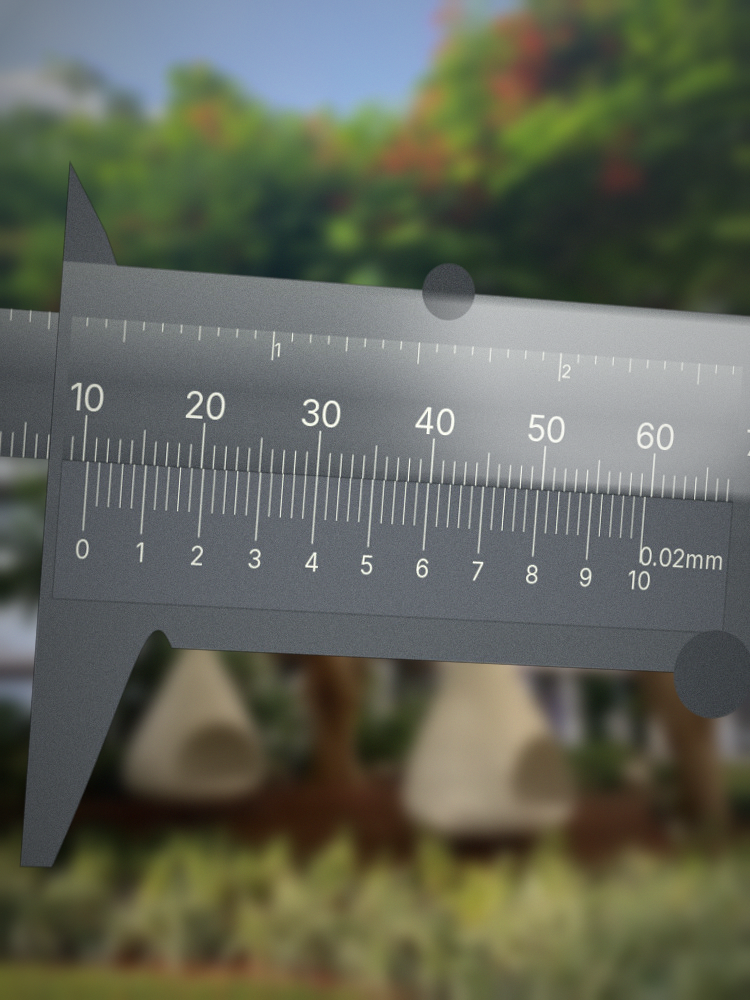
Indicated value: 10.4 mm
